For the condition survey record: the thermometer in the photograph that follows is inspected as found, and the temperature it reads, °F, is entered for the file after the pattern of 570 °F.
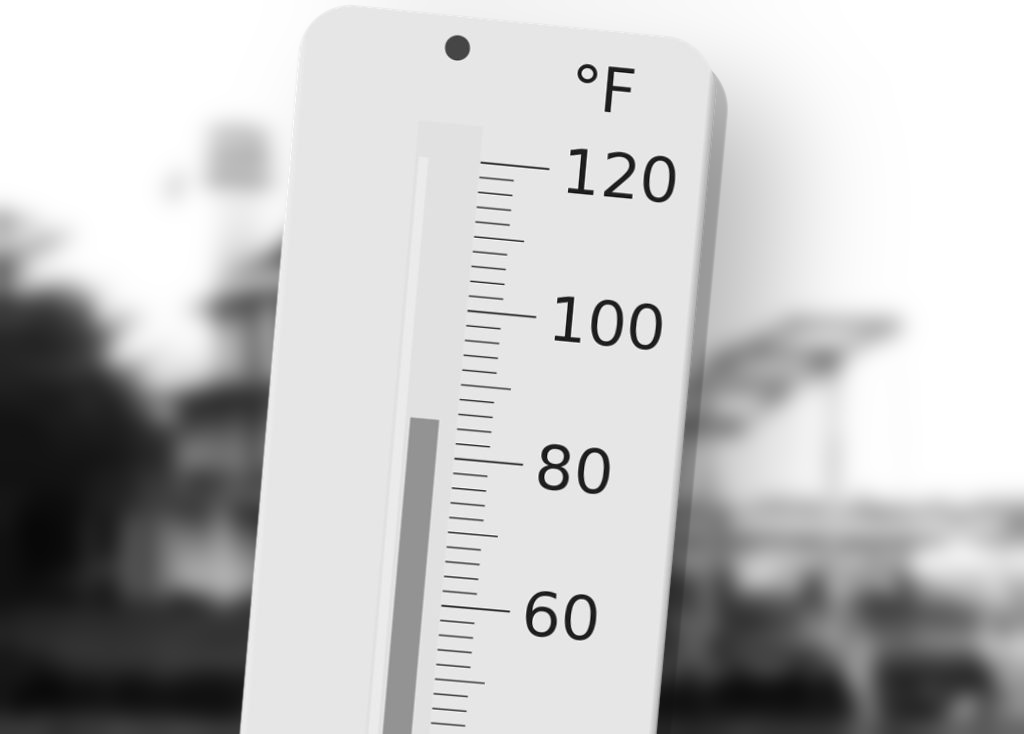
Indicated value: 85 °F
